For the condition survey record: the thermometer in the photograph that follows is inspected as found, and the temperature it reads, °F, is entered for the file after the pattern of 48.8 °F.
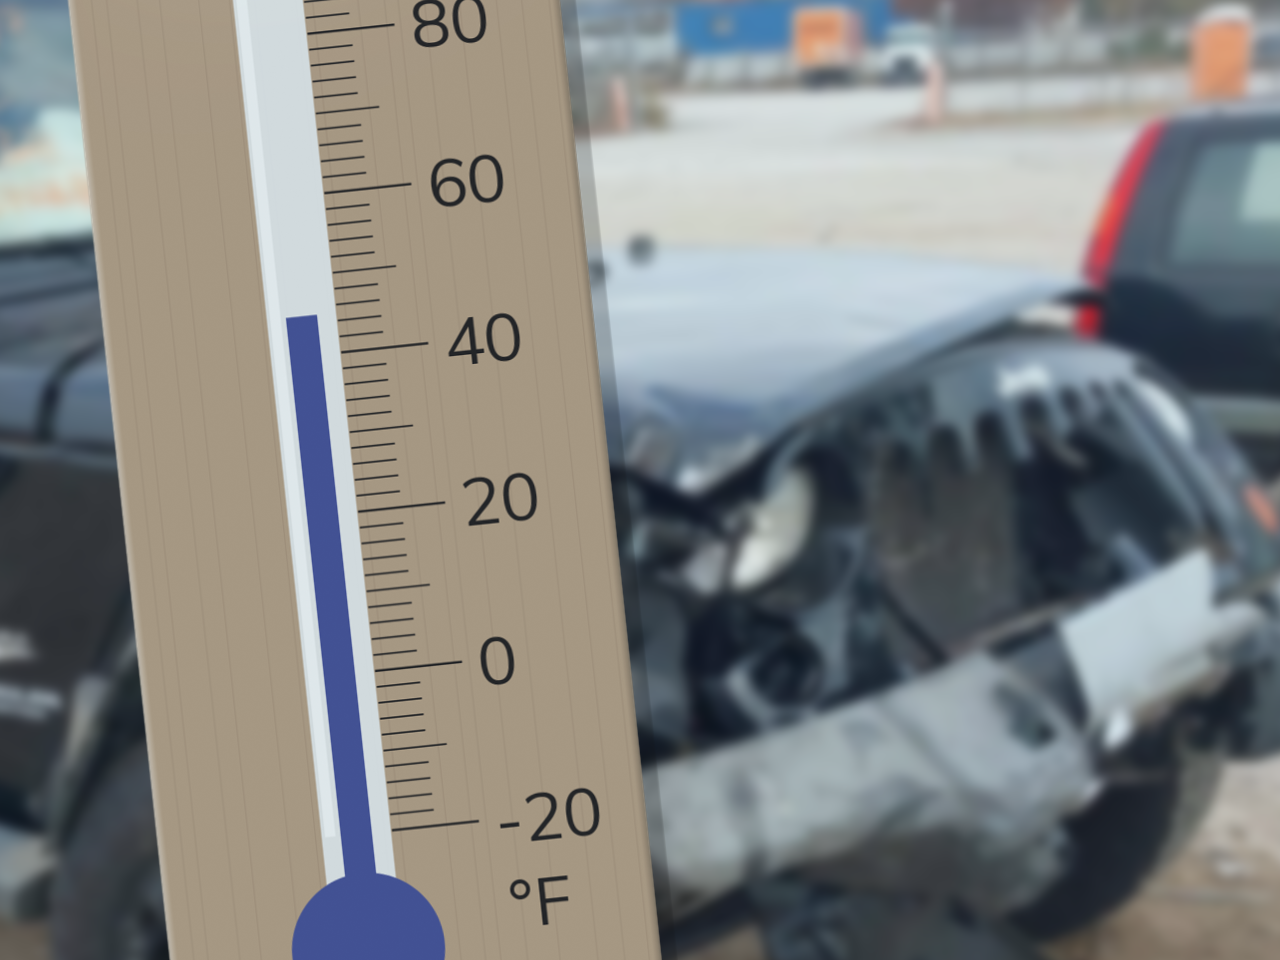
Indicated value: 45 °F
